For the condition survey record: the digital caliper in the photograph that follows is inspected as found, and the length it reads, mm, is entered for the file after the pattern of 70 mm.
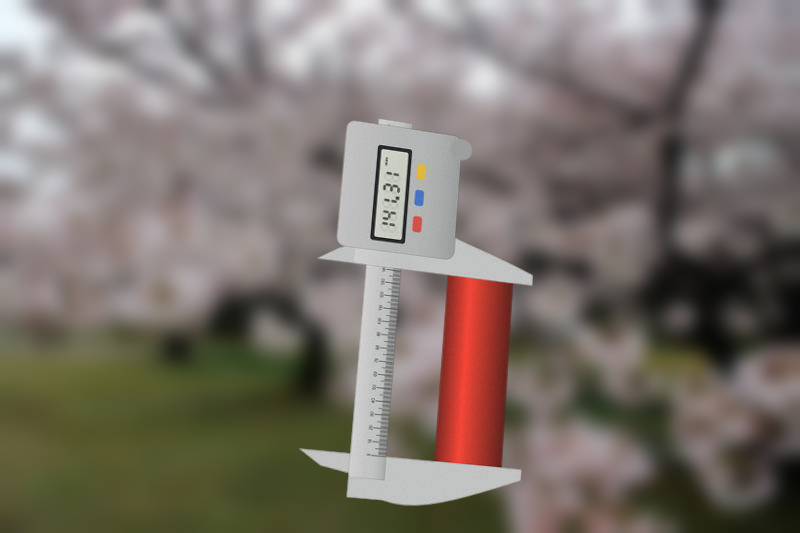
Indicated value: 141.31 mm
